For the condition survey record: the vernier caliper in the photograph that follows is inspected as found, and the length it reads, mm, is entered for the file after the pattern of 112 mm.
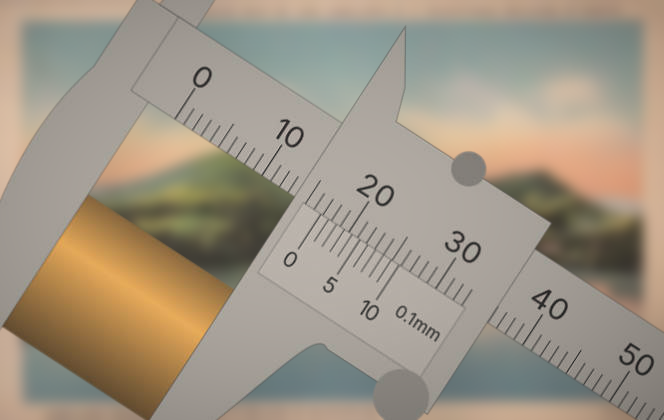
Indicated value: 16.8 mm
